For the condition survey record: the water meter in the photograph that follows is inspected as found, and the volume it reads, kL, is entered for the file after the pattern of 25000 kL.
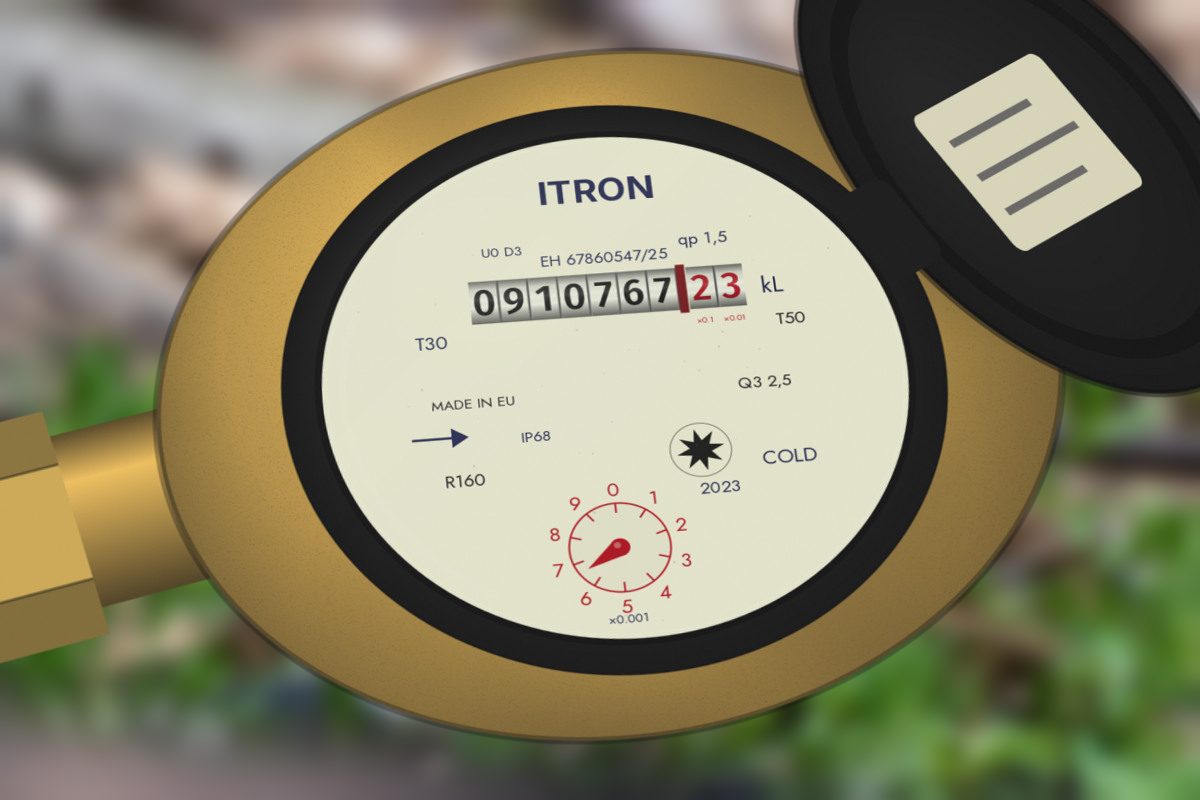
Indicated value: 910767.236 kL
